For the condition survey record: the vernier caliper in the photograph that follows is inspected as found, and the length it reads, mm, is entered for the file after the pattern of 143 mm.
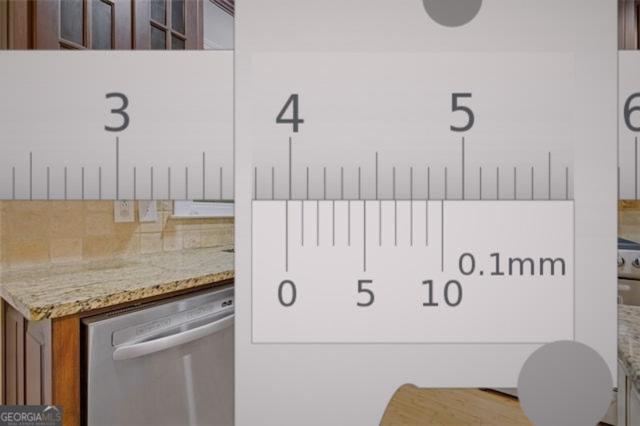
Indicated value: 39.8 mm
